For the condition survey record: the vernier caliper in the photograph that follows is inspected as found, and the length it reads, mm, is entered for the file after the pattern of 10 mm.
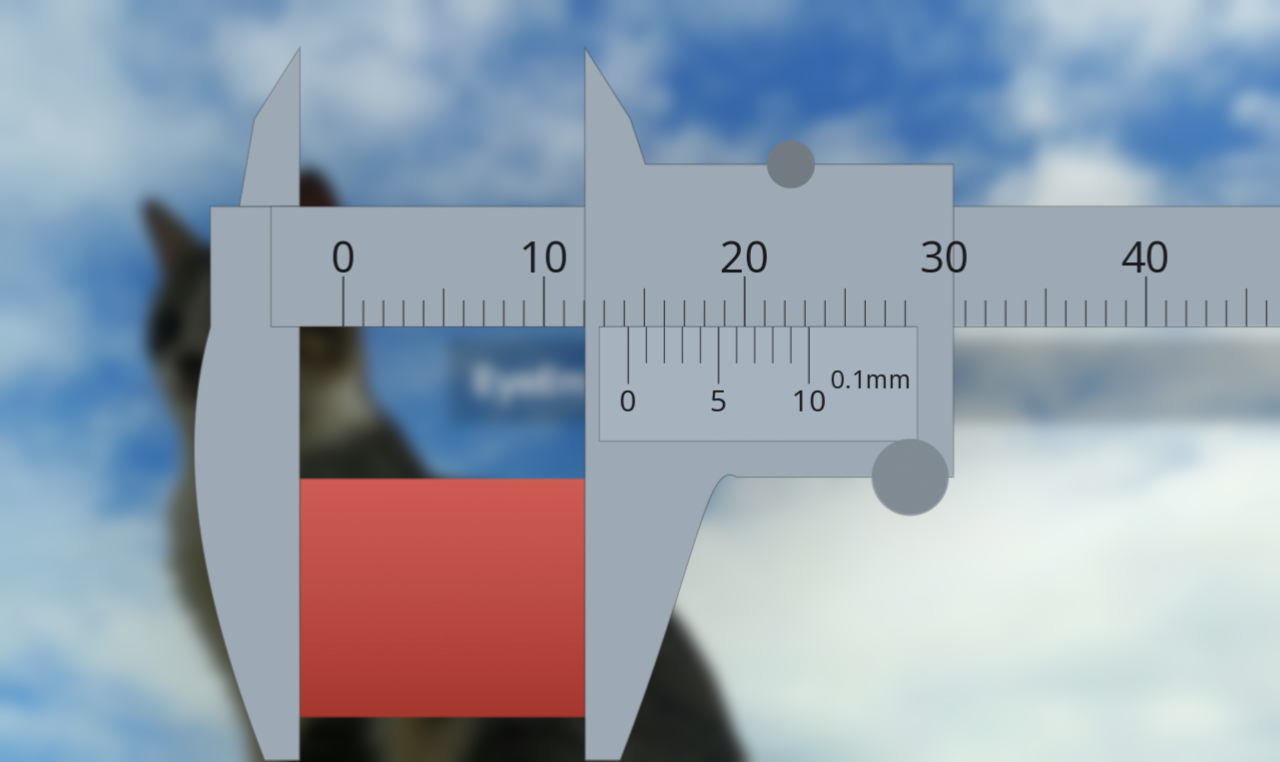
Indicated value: 14.2 mm
